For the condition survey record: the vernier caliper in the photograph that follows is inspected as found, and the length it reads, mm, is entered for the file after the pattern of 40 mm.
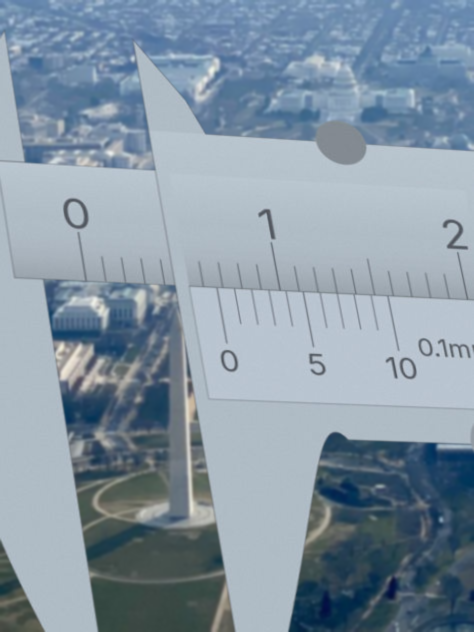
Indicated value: 6.7 mm
